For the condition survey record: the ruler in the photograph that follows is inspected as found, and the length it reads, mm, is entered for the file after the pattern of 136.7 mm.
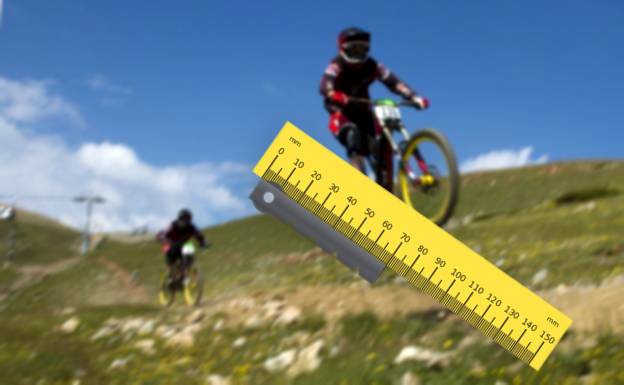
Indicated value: 70 mm
